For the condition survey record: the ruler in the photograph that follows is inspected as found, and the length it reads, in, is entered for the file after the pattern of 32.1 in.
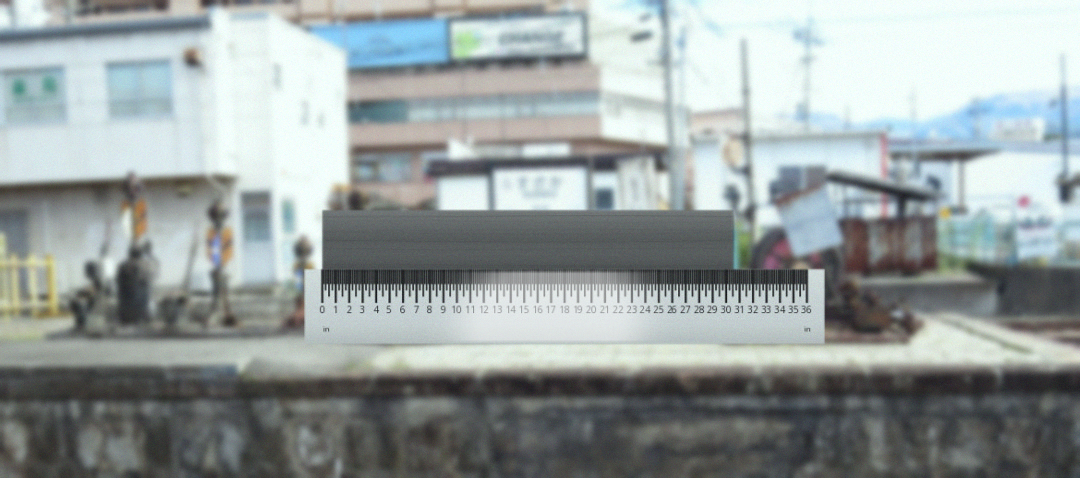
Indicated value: 30.5 in
